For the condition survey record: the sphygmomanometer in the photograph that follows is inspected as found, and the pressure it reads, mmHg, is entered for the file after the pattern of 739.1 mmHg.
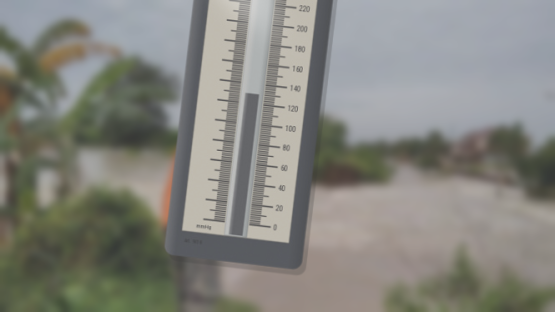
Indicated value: 130 mmHg
